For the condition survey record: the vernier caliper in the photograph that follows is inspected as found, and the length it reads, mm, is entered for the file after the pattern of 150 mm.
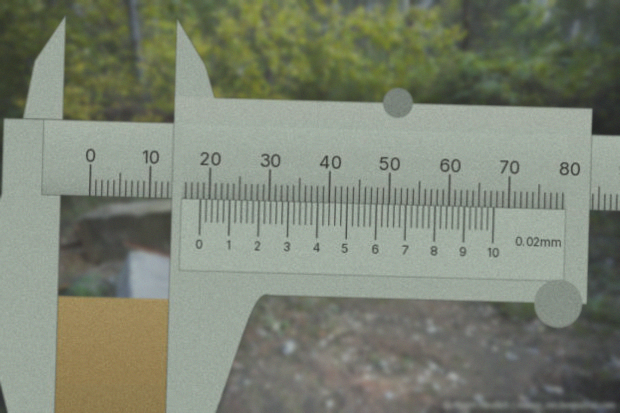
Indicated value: 18.5 mm
